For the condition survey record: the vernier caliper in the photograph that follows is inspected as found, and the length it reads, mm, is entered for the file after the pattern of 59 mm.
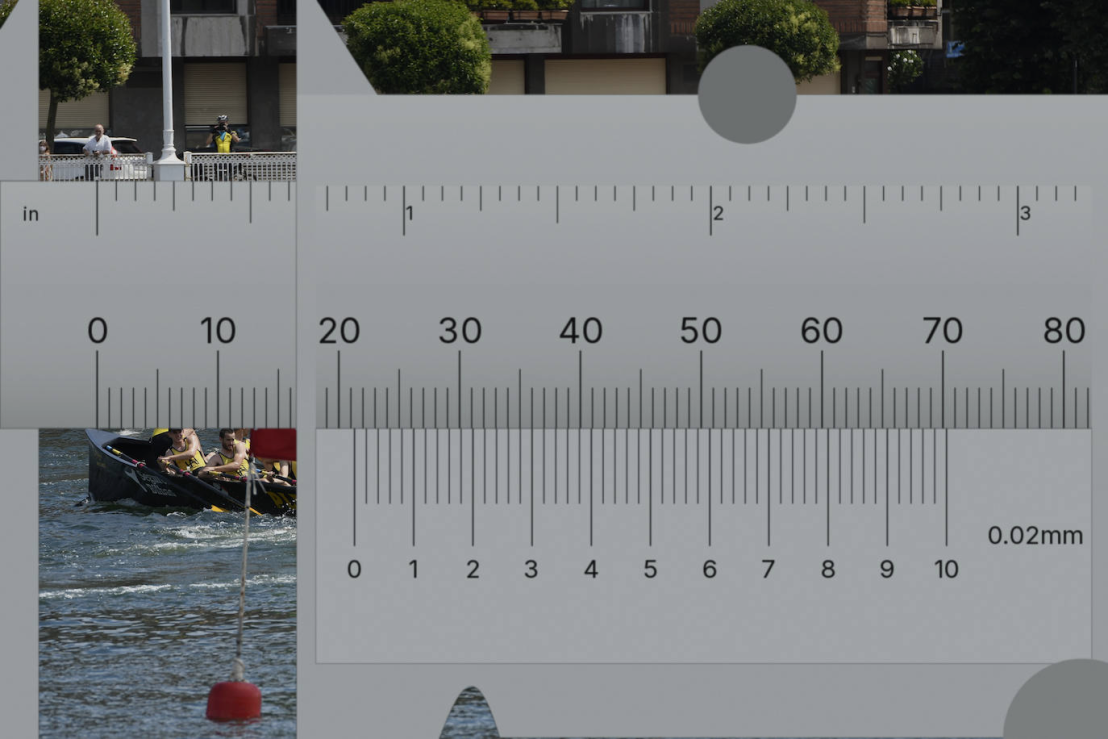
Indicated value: 21.3 mm
